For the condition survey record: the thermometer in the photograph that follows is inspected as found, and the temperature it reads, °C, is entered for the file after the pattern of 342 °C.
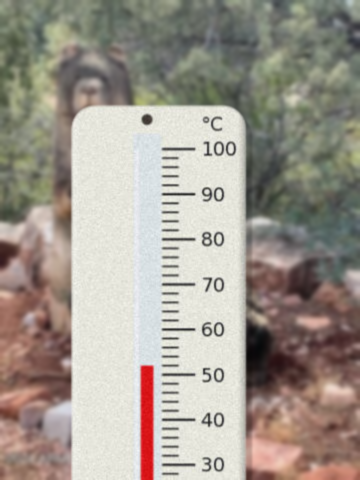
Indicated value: 52 °C
